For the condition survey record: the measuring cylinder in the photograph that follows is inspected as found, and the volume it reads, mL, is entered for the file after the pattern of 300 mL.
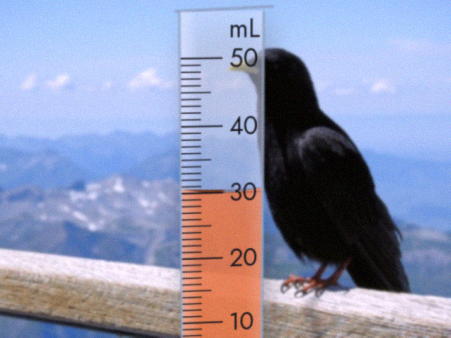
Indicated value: 30 mL
